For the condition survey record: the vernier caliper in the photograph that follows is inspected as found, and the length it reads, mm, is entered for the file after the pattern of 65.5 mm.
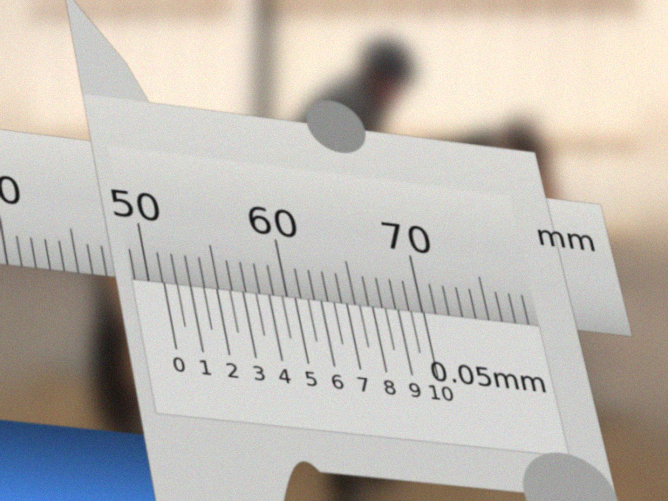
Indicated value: 51.1 mm
